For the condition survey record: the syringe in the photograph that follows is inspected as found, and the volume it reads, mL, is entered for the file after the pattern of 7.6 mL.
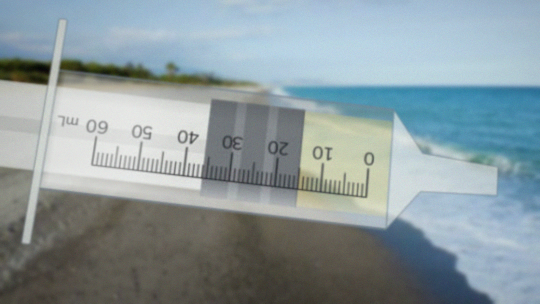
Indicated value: 15 mL
